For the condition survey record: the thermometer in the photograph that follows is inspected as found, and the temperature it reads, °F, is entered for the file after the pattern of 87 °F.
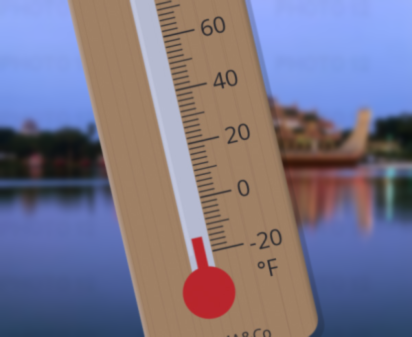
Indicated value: -14 °F
